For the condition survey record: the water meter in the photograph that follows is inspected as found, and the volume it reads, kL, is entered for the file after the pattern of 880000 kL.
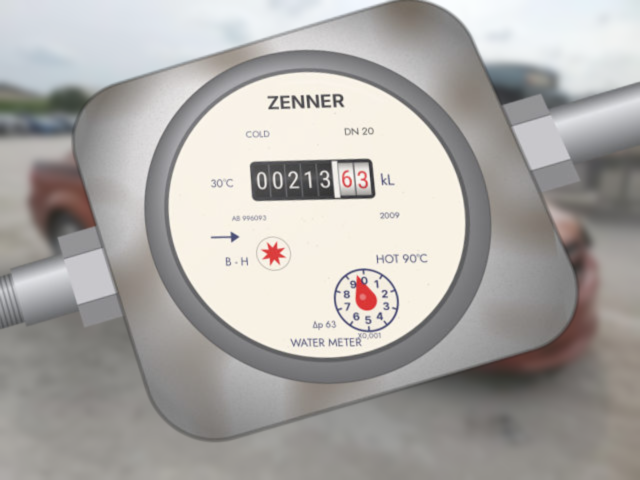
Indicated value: 213.629 kL
